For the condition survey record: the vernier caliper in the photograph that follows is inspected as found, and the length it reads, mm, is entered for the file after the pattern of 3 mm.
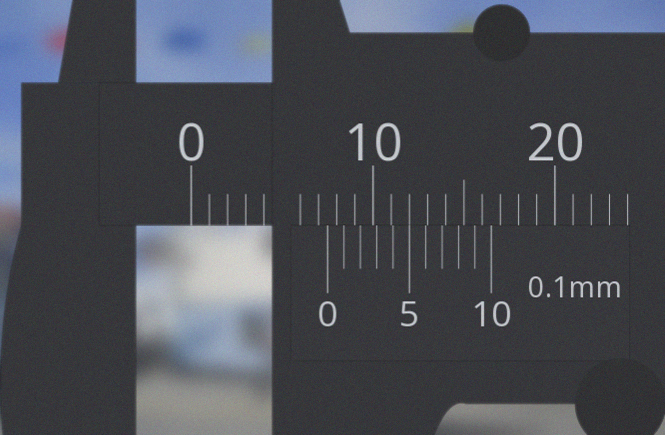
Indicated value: 7.5 mm
